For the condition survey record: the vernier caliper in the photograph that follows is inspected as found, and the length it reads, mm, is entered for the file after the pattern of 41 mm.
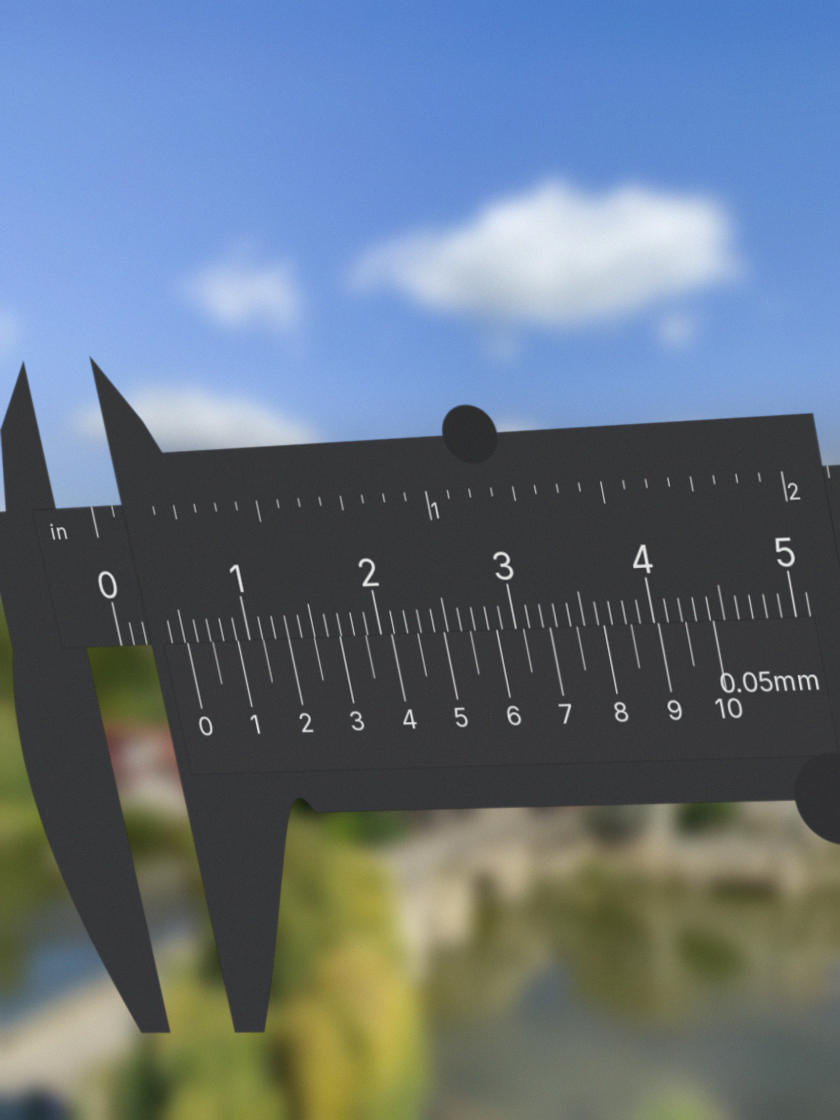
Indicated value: 5.2 mm
